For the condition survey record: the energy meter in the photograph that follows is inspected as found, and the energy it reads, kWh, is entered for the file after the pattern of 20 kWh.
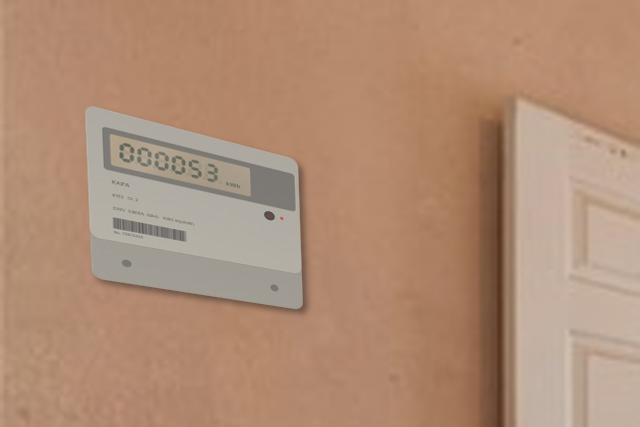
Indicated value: 53 kWh
